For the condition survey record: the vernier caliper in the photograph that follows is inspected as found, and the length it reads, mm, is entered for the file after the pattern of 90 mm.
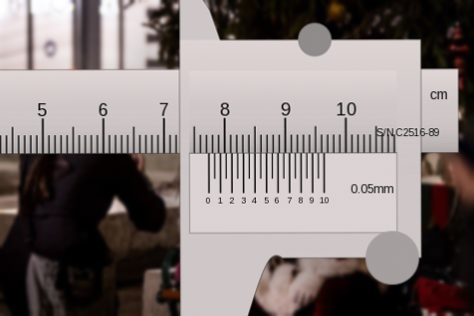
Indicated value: 77.4 mm
